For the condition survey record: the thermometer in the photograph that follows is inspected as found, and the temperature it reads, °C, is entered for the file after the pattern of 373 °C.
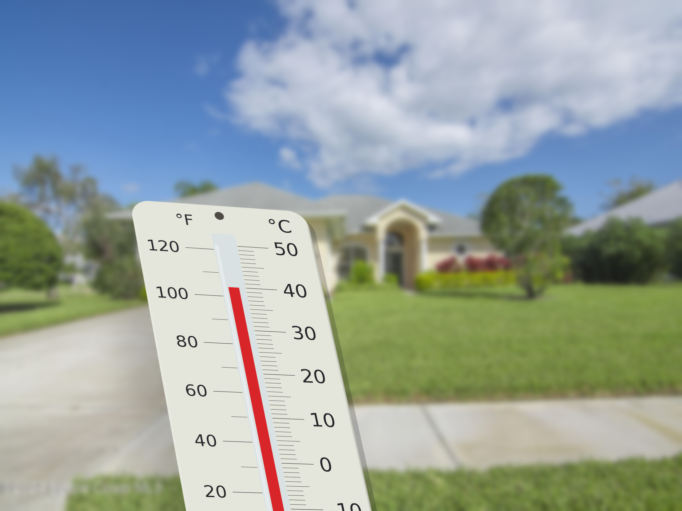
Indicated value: 40 °C
